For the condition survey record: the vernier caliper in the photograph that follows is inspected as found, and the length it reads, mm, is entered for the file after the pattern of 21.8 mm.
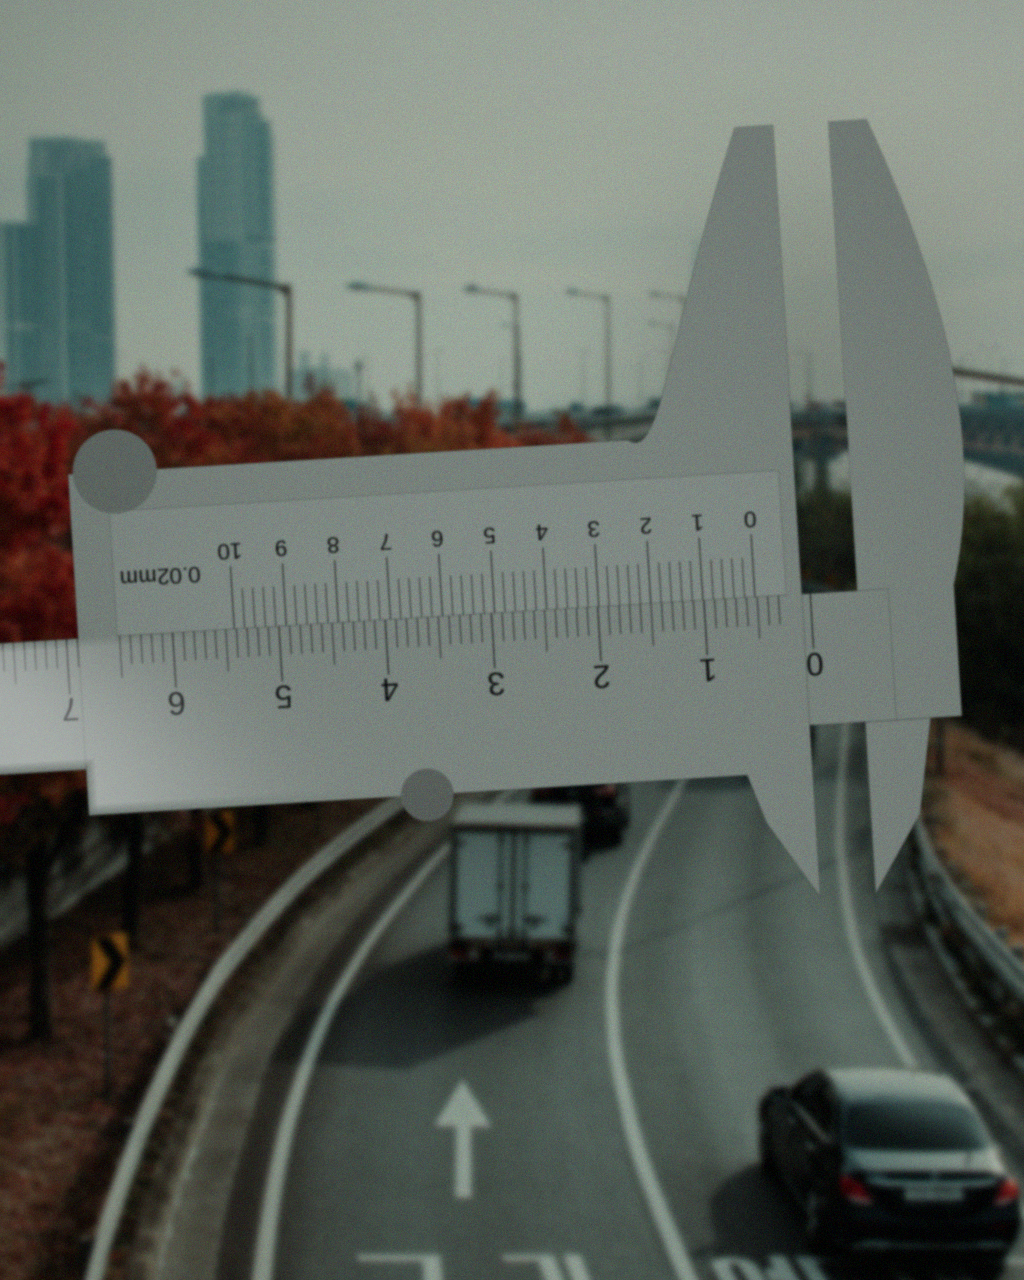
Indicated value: 5.2 mm
